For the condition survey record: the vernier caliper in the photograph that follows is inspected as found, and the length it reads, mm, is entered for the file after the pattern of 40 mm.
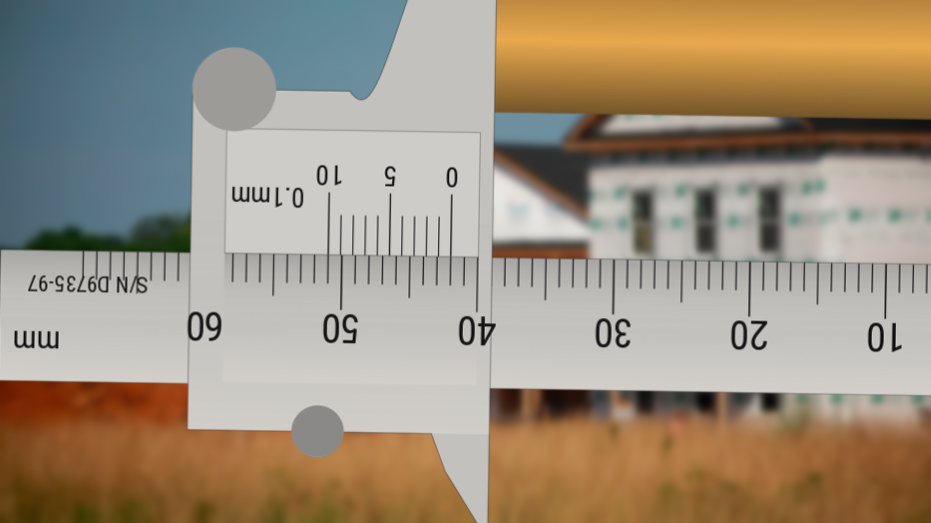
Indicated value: 42.0 mm
